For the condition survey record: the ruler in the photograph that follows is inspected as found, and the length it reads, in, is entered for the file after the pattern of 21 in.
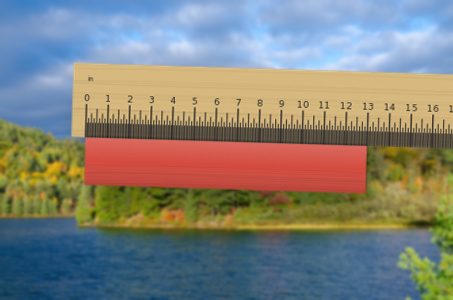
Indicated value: 13 in
